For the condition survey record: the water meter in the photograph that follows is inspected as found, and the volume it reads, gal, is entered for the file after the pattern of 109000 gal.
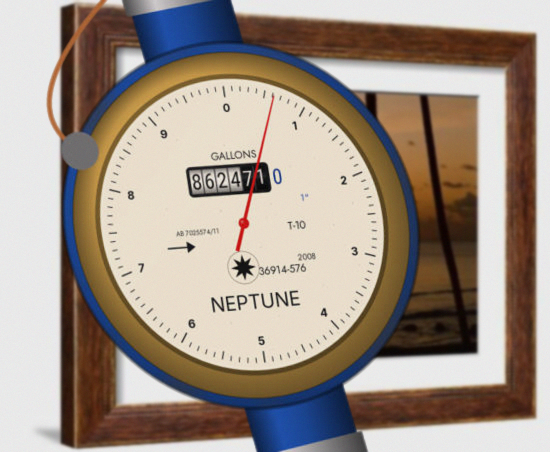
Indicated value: 8624710.6 gal
